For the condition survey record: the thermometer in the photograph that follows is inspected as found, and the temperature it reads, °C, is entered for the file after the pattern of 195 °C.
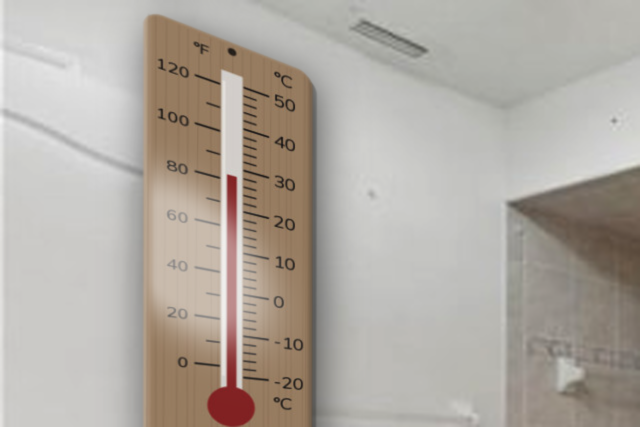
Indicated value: 28 °C
